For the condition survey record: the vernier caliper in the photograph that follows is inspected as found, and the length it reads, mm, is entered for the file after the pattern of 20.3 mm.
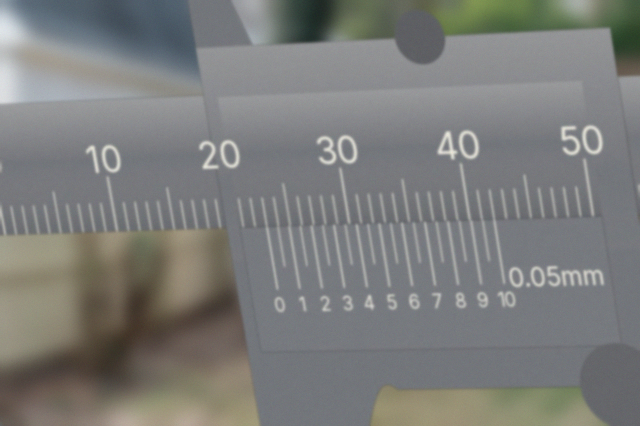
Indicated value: 23.0 mm
